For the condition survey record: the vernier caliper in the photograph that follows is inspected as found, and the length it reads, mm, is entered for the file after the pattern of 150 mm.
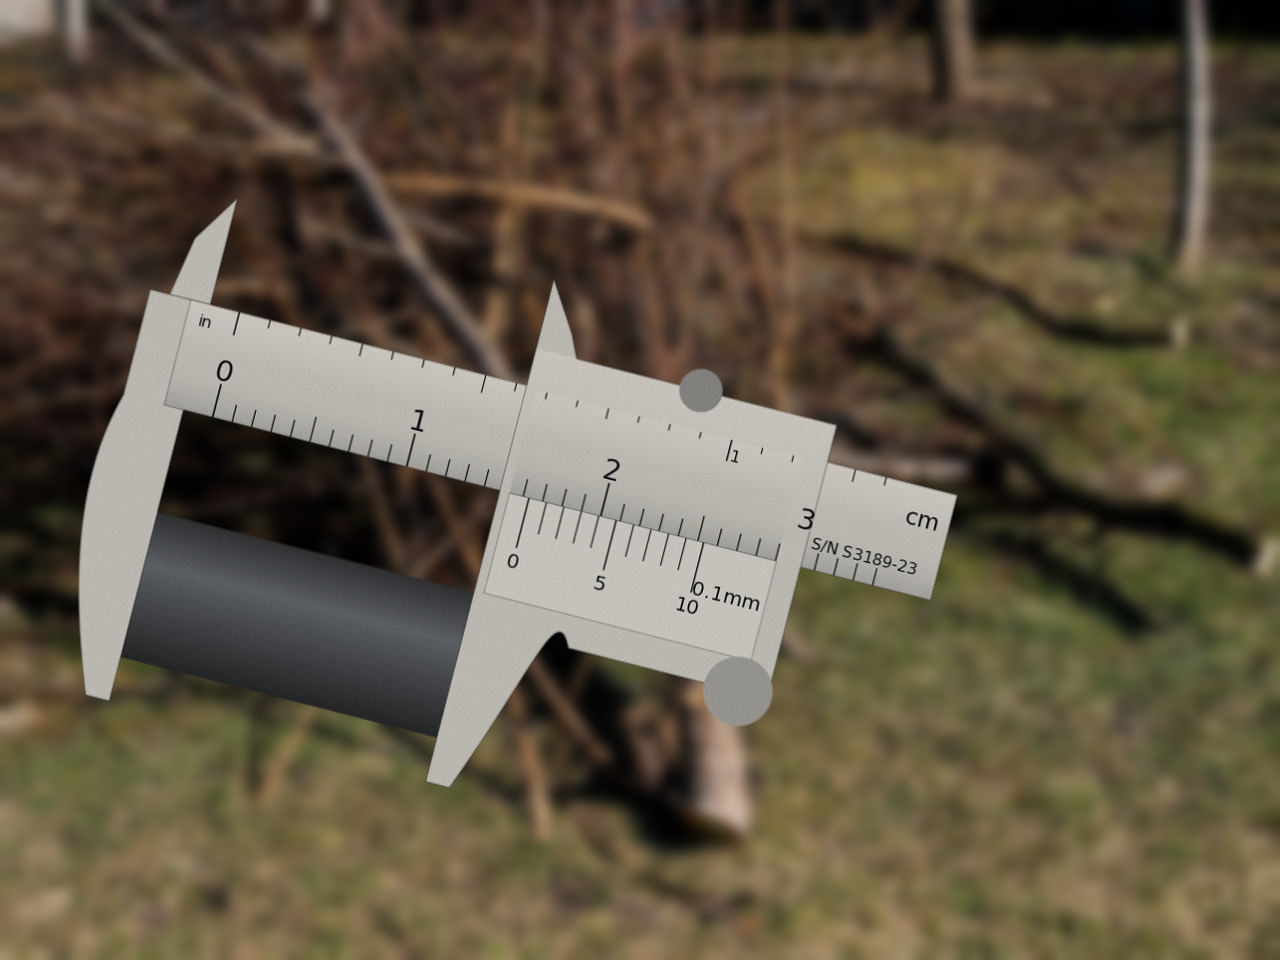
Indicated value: 16.3 mm
